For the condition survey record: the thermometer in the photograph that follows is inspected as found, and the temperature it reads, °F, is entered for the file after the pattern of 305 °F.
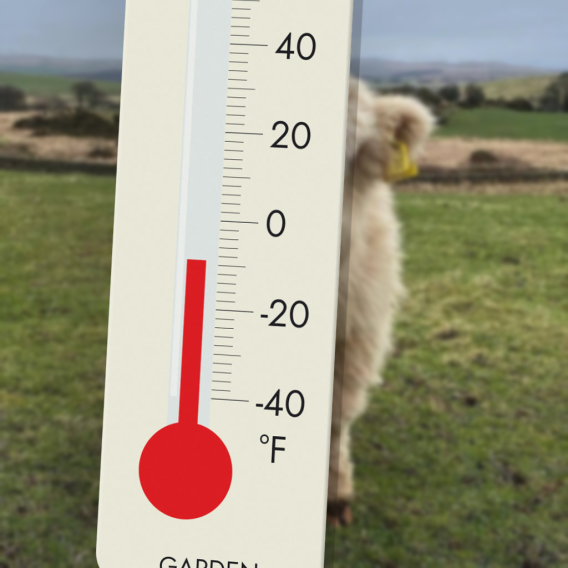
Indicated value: -9 °F
